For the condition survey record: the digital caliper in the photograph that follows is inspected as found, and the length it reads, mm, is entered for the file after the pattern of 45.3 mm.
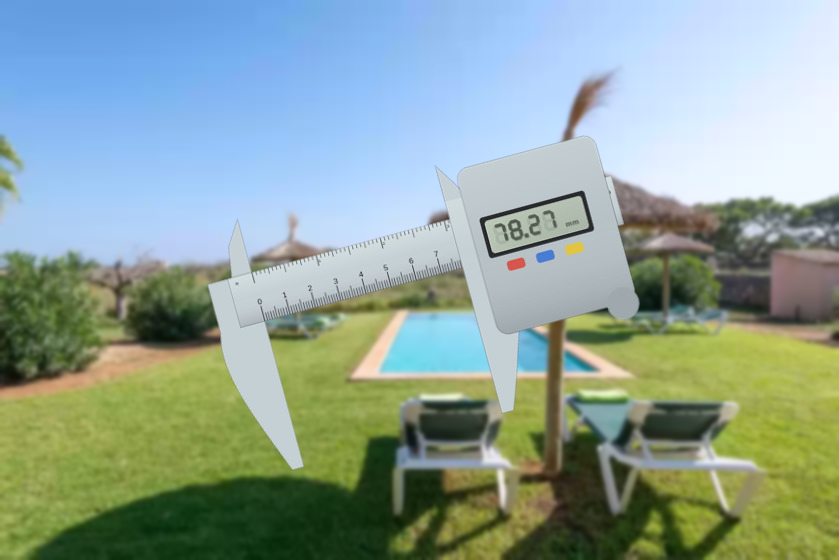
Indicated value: 78.27 mm
